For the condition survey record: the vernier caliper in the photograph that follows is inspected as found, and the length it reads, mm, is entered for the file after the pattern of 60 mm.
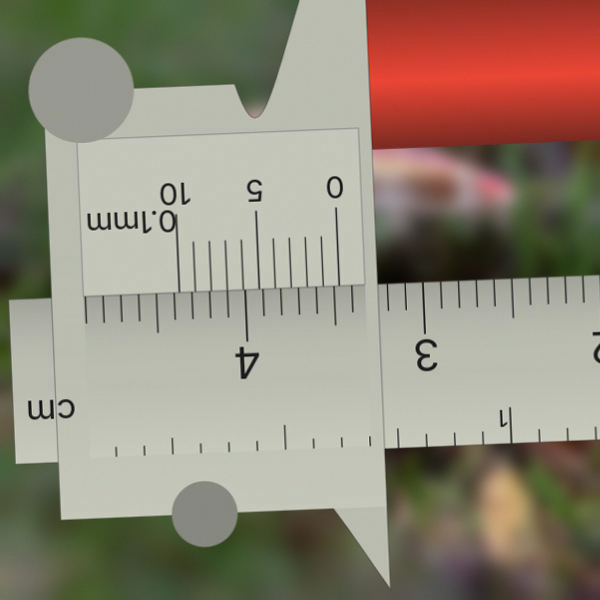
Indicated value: 34.7 mm
